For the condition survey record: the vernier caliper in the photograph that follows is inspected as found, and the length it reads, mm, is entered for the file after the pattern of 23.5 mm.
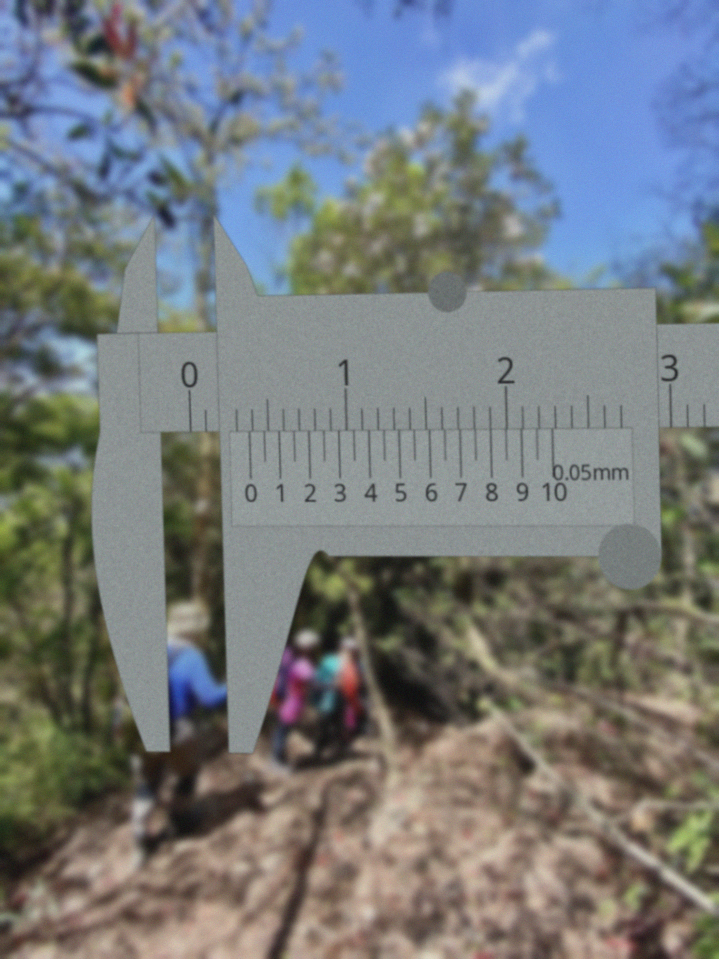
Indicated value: 3.8 mm
